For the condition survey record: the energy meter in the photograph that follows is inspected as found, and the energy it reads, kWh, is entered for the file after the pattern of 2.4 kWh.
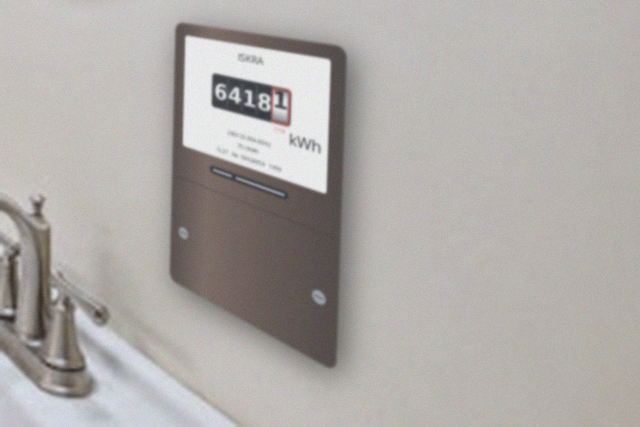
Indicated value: 6418.1 kWh
